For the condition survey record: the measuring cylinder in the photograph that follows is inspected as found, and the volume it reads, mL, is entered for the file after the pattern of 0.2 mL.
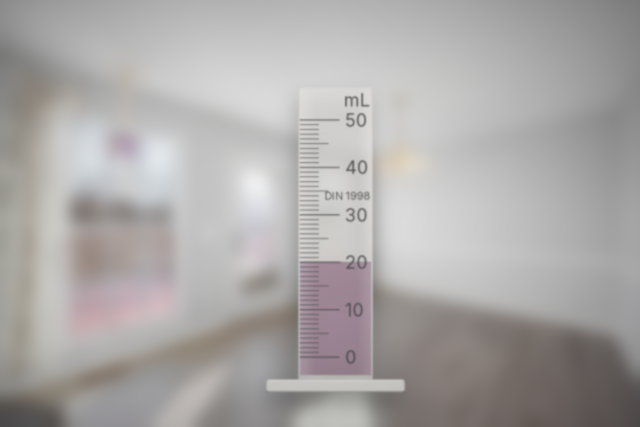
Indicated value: 20 mL
